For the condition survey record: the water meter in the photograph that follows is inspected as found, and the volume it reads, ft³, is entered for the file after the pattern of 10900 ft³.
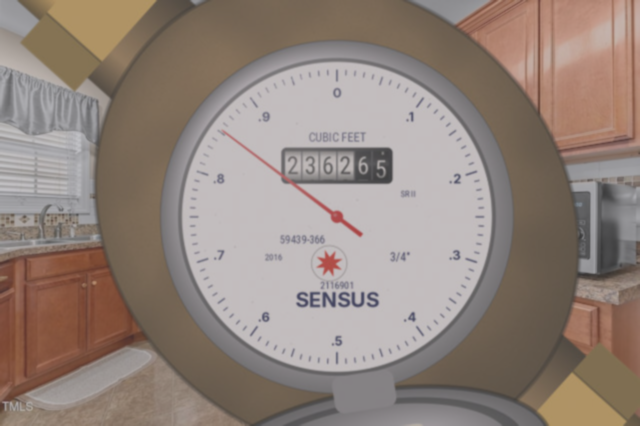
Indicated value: 236264.85 ft³
